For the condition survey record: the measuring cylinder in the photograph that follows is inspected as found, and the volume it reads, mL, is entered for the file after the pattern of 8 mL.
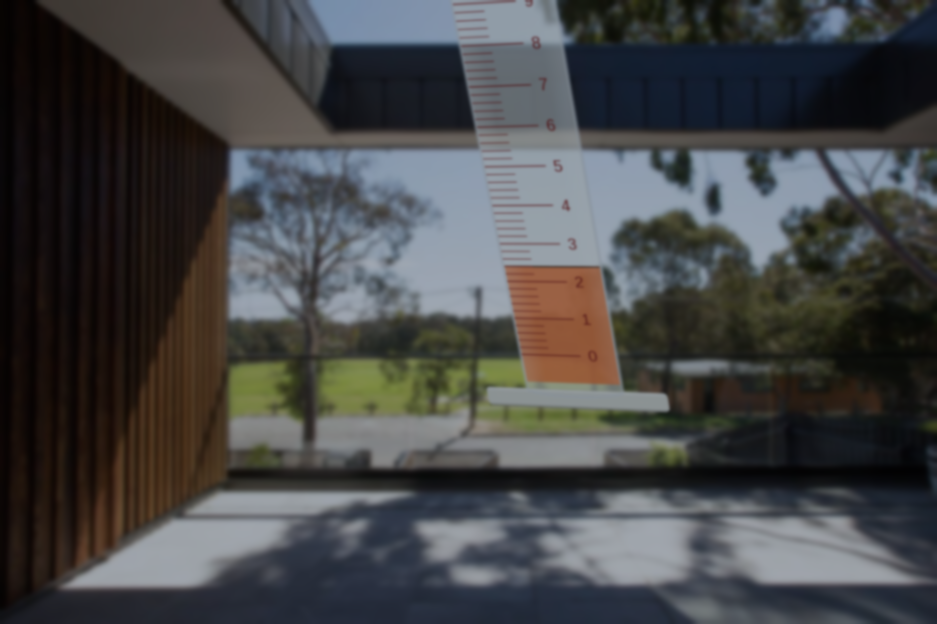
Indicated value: 2.4 mL
